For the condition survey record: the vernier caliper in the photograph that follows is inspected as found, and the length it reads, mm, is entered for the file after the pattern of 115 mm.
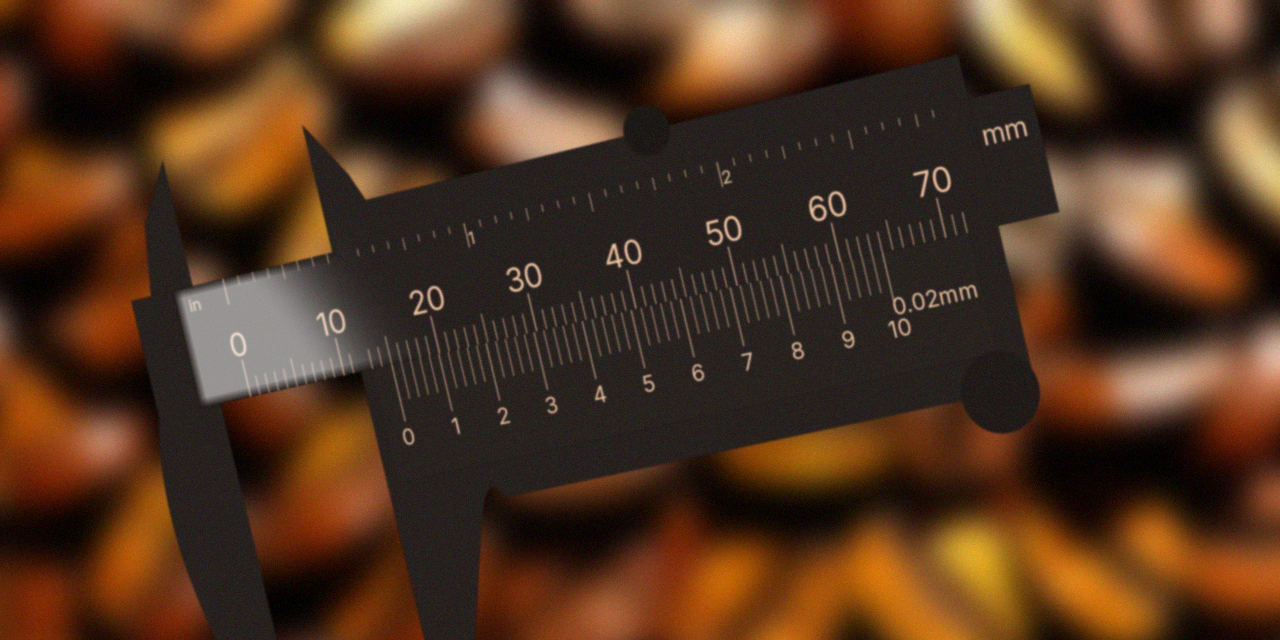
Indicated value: 15.0 mm
